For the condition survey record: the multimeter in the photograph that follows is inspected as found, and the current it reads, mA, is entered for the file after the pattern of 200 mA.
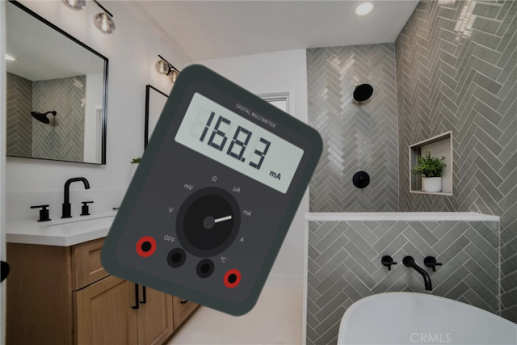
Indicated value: 168.3 mA
